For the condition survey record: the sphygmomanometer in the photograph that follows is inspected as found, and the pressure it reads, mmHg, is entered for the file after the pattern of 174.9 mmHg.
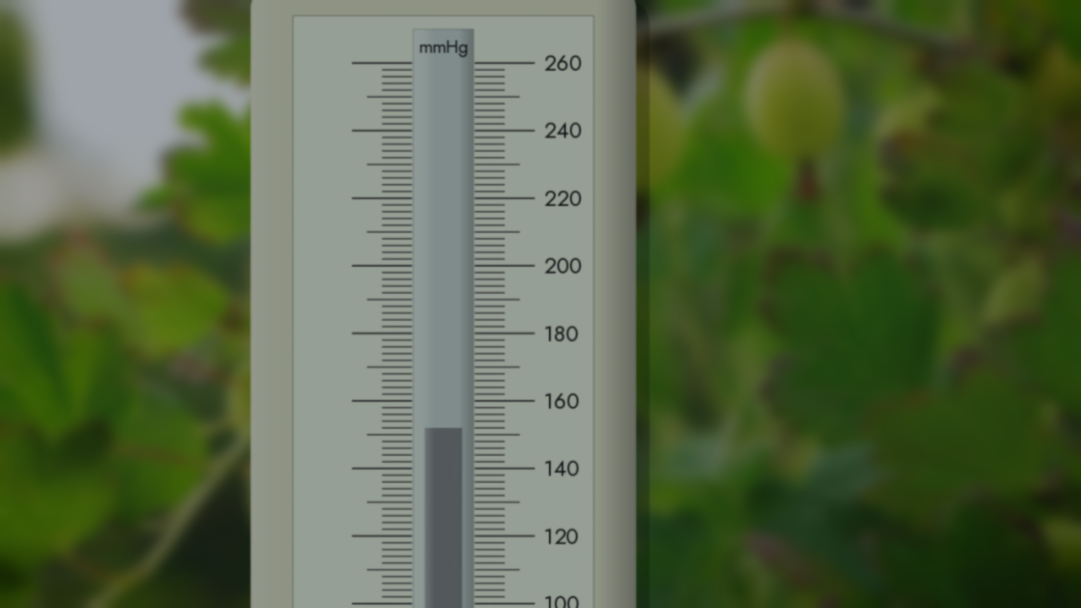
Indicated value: 152 mmHg
